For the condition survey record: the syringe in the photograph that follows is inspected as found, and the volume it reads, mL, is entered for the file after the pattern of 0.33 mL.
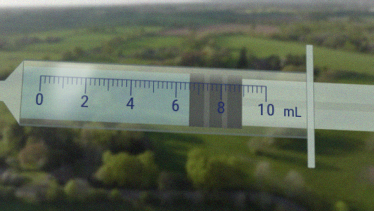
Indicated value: 6.6 mL
